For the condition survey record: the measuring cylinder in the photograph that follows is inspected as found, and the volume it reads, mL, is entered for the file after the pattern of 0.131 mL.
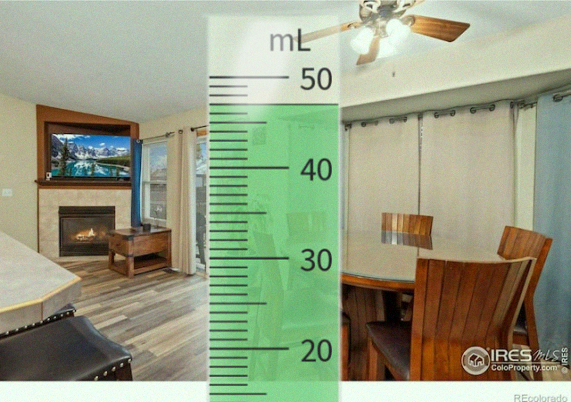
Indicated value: 47 mL
